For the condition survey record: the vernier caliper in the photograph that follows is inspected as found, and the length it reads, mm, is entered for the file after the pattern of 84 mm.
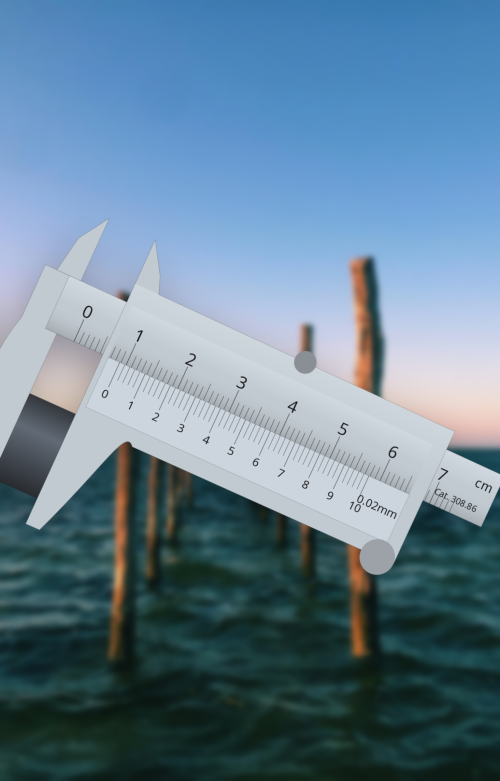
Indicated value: 8.8 mm
